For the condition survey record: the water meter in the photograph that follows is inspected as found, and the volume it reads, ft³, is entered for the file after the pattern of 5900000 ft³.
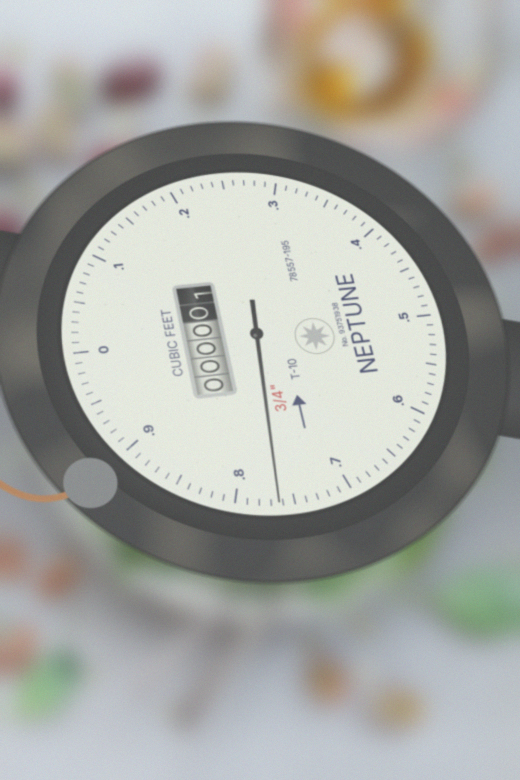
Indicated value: 0.76 ft³
